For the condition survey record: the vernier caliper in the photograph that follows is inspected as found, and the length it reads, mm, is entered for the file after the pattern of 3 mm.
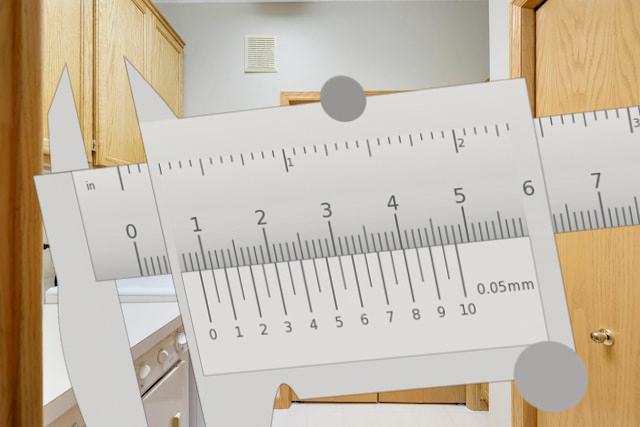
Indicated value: 9.0 mm
